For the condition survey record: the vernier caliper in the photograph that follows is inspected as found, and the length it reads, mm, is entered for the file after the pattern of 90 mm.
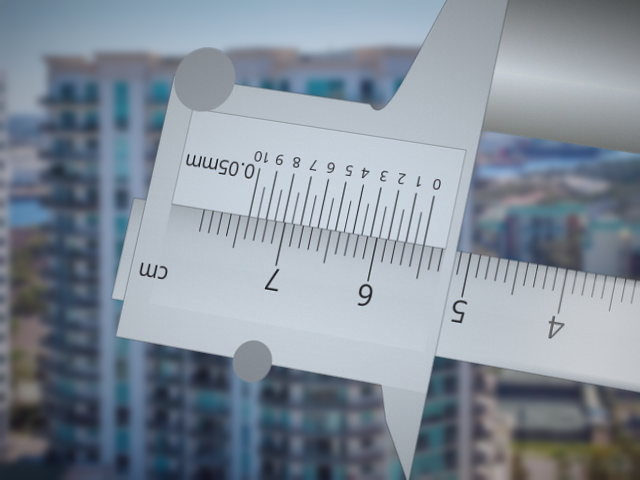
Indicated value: 55.0 mm
